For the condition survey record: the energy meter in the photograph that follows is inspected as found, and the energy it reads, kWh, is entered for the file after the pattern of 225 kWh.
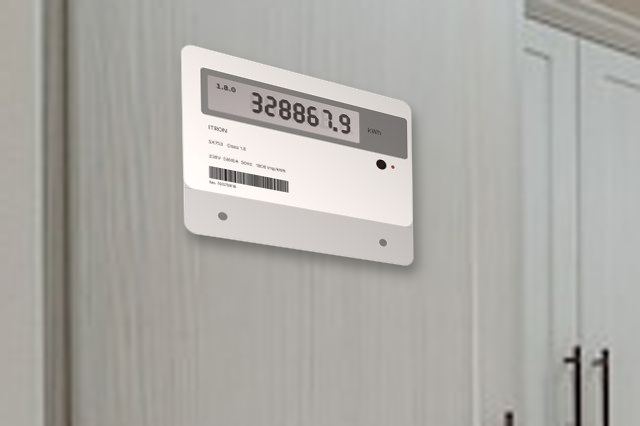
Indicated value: 328867.9 kWh
